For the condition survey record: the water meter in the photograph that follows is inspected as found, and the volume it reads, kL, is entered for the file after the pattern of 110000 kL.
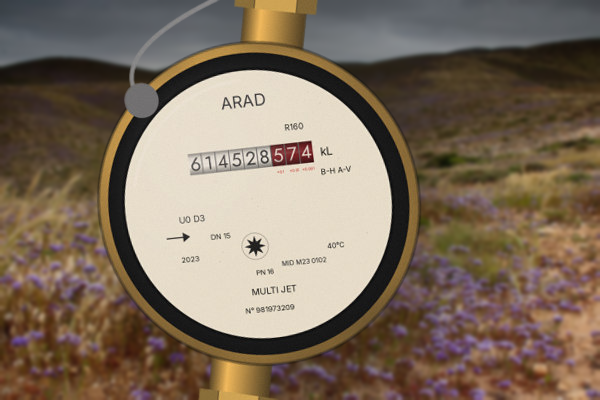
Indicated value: 614528.574 kL
